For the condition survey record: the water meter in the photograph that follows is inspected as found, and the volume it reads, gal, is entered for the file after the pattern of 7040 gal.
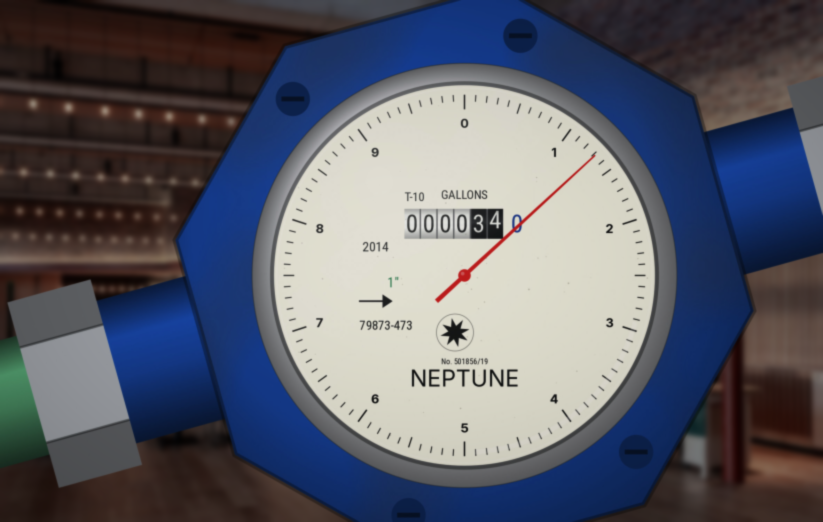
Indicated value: 341.3 gal
